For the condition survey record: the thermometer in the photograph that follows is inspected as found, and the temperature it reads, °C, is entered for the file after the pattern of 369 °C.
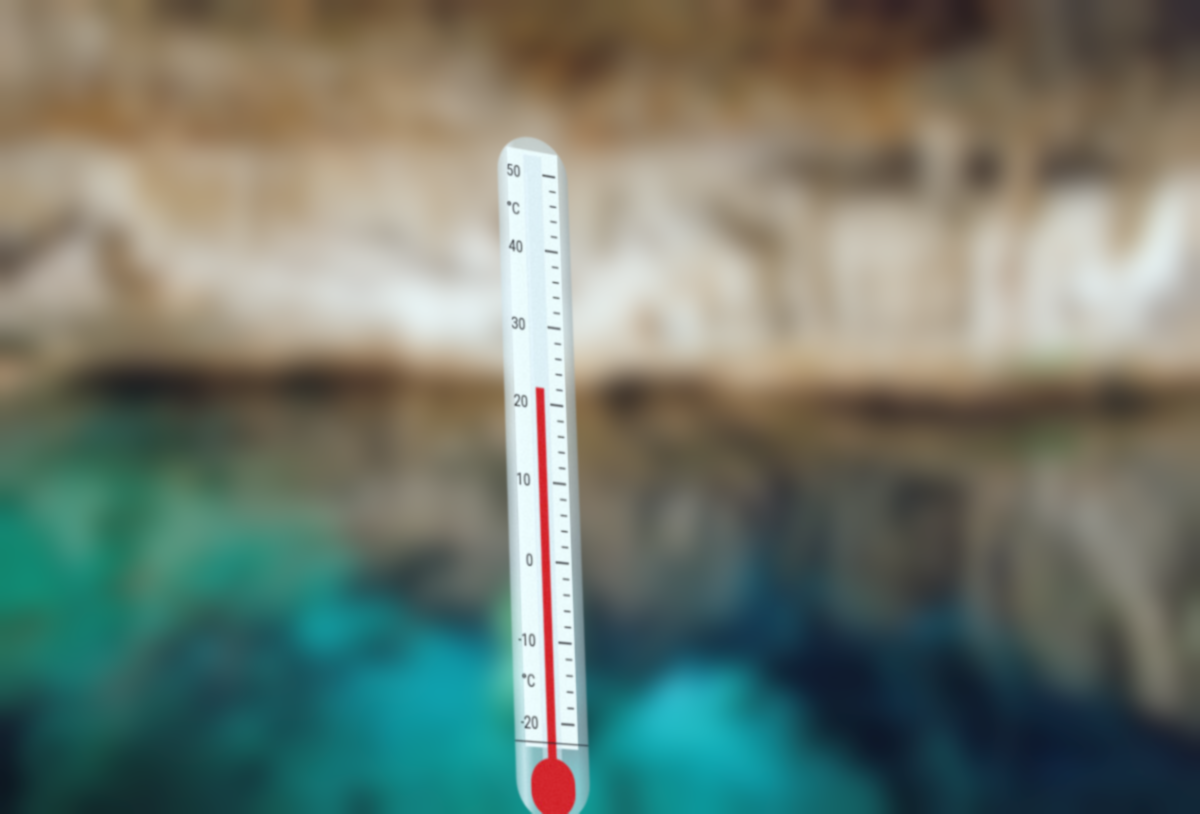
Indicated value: 22 °C
